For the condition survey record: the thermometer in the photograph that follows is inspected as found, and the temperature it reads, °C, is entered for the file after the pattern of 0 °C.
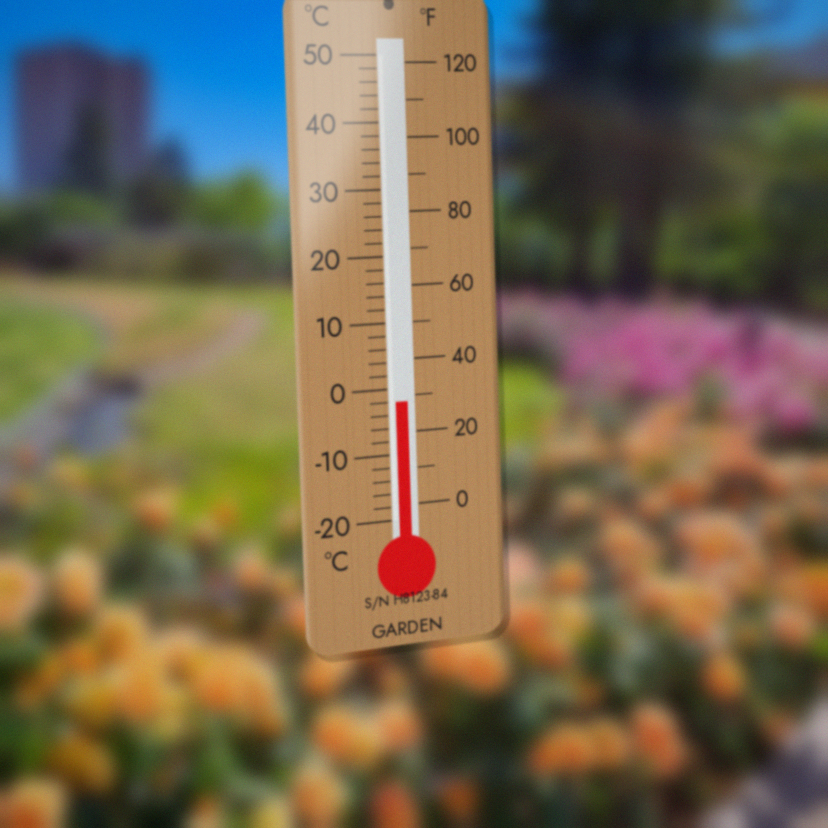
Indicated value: -2 °C
